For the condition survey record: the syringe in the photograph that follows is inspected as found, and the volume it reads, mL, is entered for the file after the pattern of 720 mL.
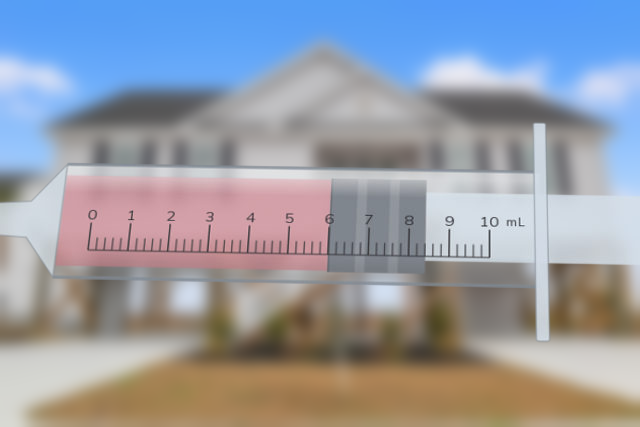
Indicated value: 6 mL
